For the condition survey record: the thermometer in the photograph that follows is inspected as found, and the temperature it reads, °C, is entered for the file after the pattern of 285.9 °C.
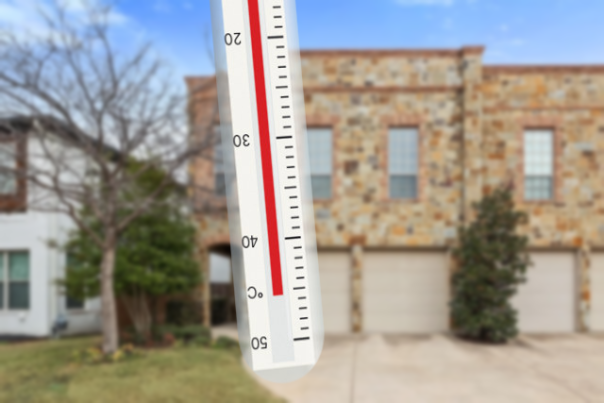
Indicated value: 45.5 °C
